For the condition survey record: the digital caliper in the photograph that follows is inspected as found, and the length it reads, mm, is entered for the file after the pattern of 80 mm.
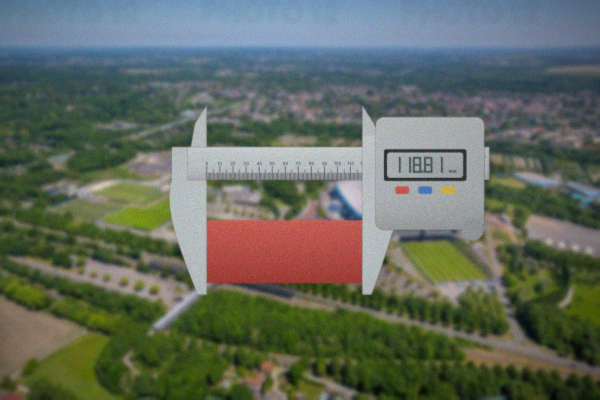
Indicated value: 118.81 mm
